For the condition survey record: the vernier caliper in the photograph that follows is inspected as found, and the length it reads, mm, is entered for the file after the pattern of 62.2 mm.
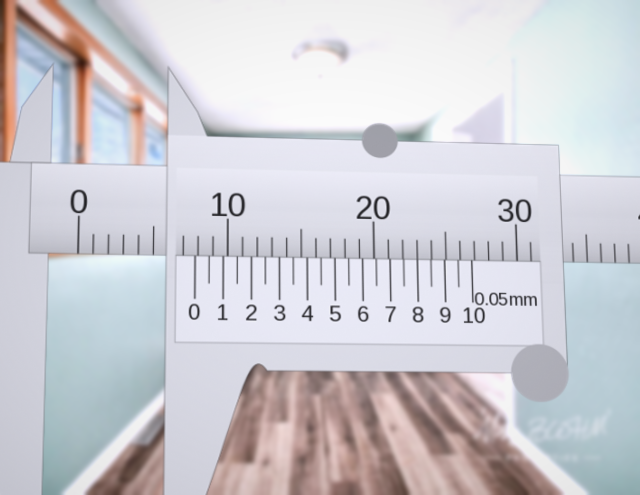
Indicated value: 7.8 mm
